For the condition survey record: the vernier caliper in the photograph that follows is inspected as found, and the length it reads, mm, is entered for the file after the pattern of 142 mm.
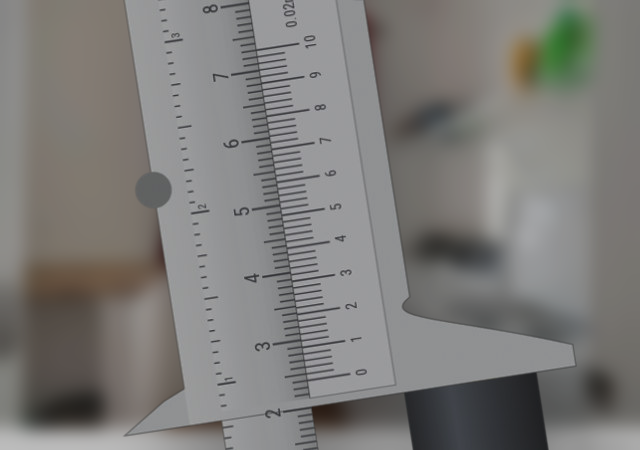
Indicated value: 24.0 mm
